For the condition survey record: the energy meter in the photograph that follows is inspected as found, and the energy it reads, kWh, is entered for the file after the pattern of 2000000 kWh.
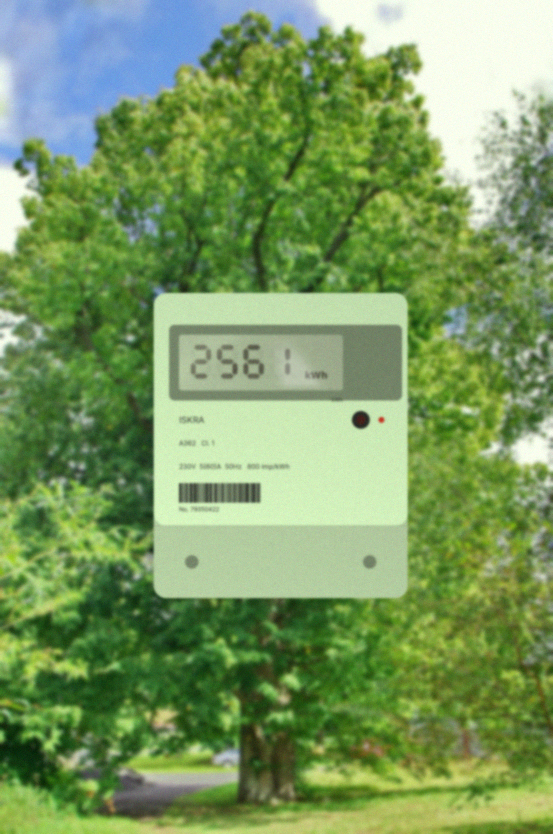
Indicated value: 2561 kWh
